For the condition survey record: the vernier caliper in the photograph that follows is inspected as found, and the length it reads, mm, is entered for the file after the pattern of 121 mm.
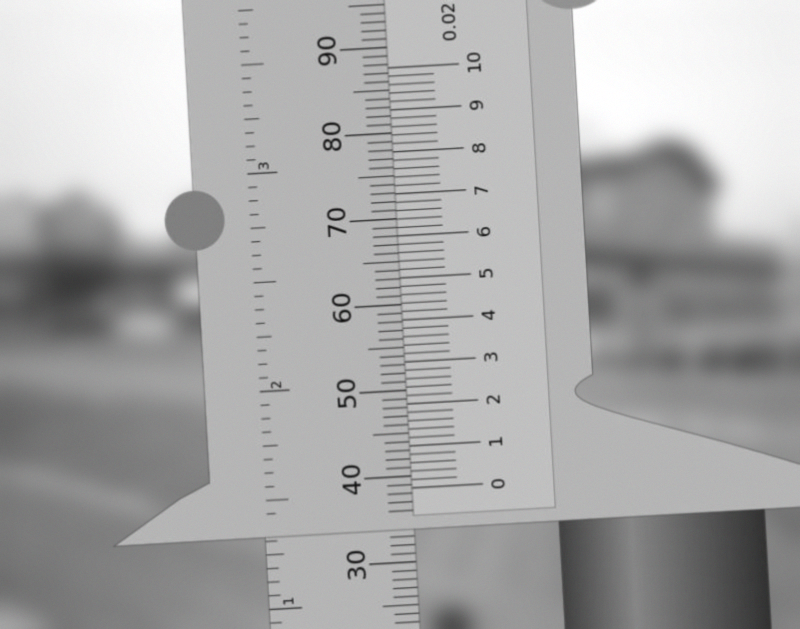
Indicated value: 38.6 mm
